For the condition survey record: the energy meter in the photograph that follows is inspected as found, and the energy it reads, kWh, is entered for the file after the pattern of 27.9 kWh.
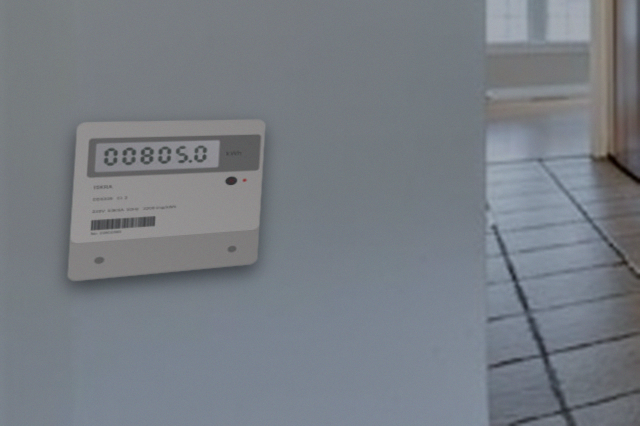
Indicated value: 805.0 kWh
